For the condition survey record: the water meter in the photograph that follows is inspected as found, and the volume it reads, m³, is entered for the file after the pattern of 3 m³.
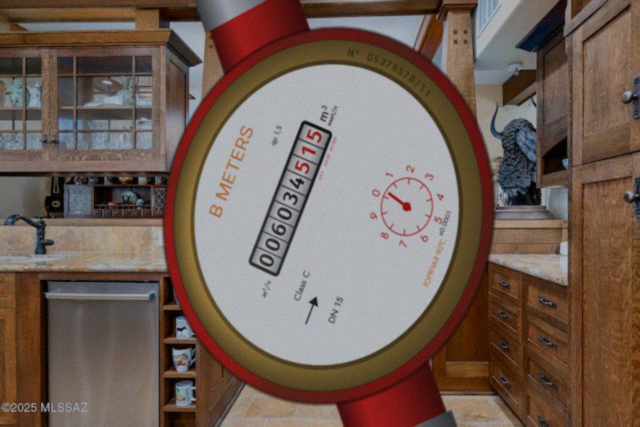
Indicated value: 6034.5150 m³
